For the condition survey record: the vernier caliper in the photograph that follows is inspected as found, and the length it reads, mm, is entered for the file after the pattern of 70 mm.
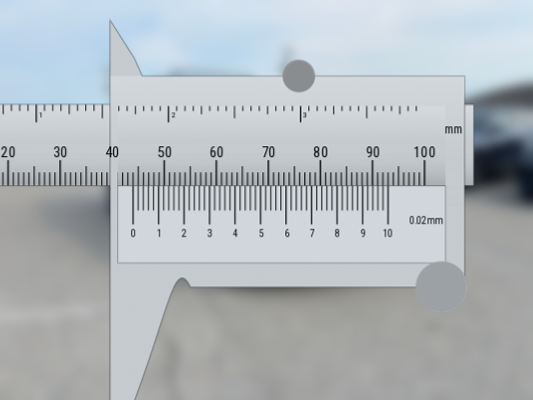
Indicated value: 44.0 mm
